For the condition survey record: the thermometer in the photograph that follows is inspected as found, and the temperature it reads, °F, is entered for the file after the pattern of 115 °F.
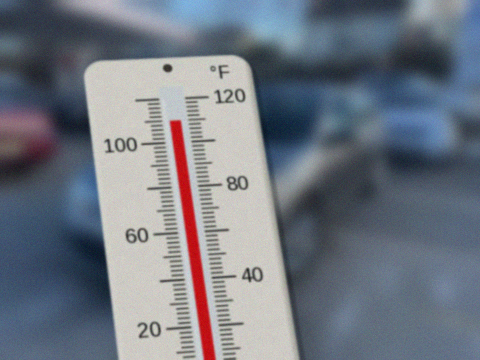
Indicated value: 110 °F
